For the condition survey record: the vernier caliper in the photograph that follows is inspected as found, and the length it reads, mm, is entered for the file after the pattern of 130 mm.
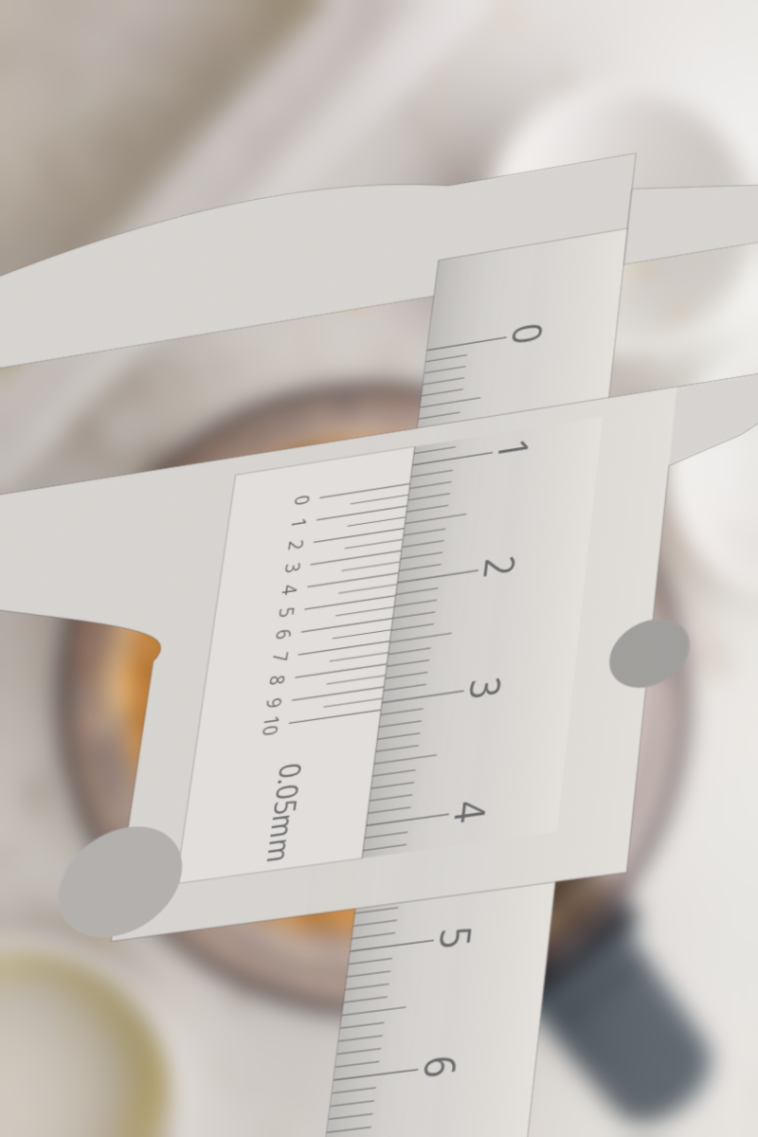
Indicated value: 11.6 mm
